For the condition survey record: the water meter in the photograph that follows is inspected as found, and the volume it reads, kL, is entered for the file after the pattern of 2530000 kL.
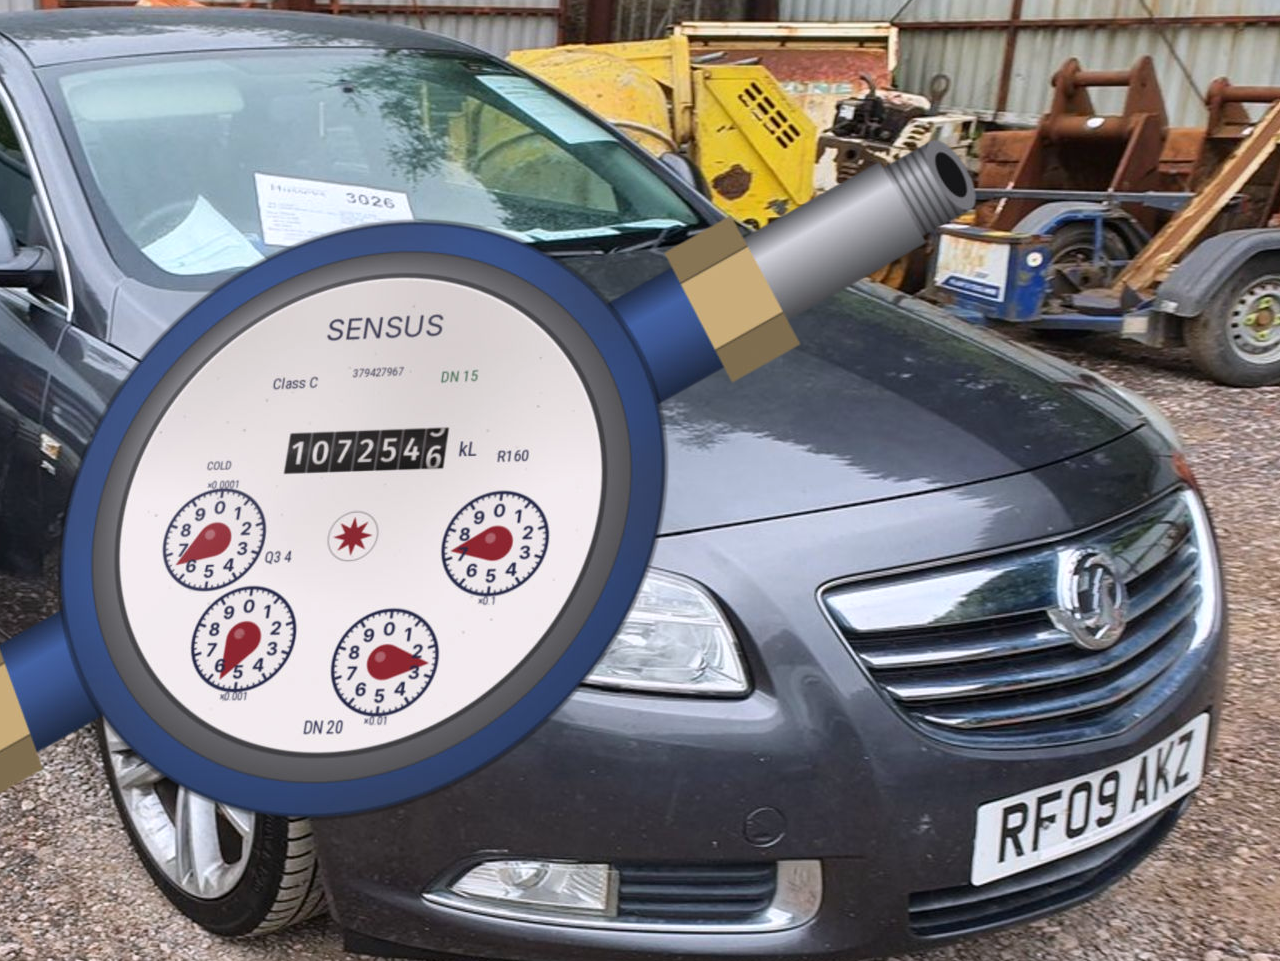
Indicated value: 1072545.7256 kL
